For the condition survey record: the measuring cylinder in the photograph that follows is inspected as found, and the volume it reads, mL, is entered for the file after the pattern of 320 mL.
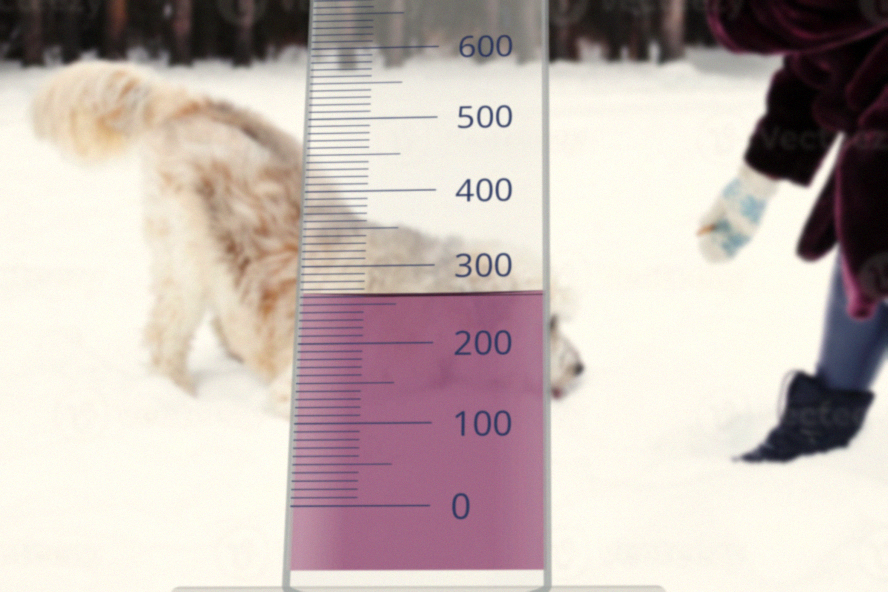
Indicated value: 260 mL
